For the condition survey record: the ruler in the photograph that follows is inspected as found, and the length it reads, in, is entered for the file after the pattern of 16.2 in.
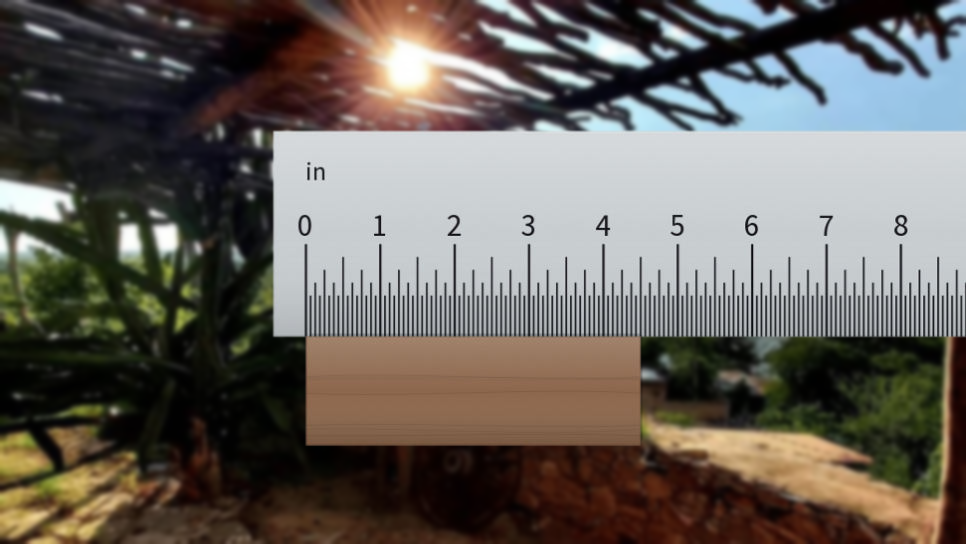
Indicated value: 4.5 in
